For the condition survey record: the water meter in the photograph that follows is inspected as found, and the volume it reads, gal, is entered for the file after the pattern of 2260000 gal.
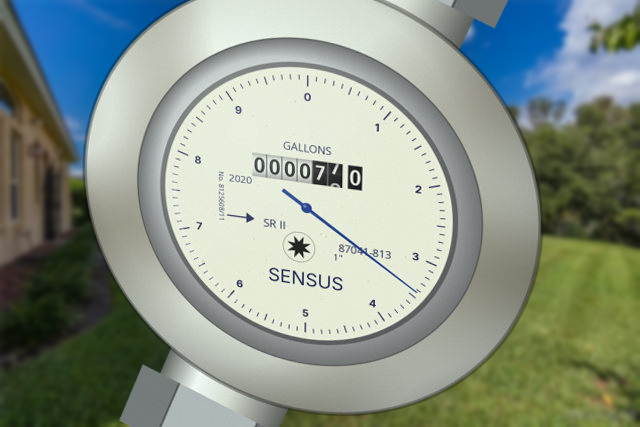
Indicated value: 773.4 gal
